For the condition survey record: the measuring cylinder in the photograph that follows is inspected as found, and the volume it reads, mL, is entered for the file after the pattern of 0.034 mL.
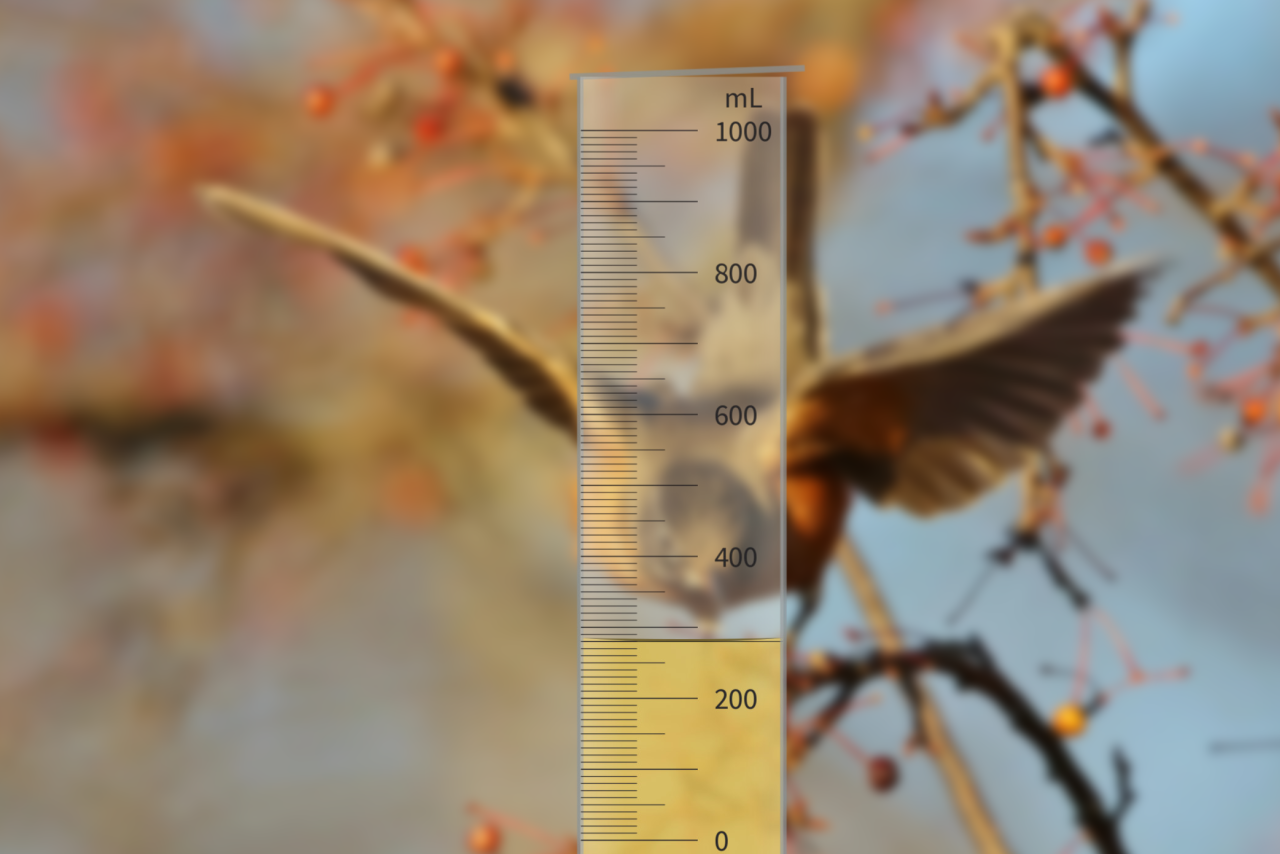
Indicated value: 280 mL
